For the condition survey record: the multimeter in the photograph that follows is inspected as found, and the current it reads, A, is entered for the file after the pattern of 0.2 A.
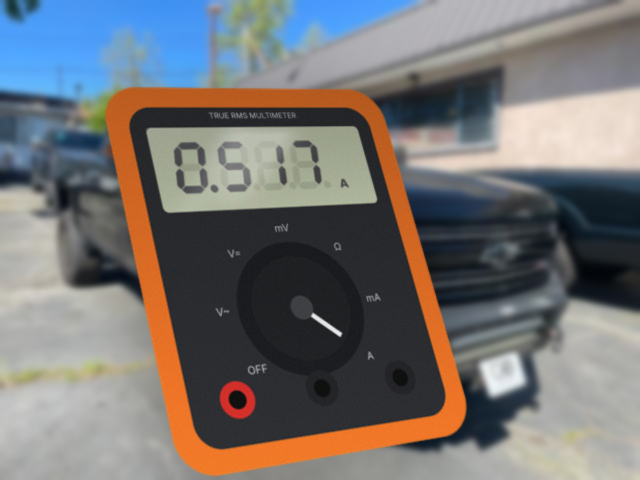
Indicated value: 0.517 A
